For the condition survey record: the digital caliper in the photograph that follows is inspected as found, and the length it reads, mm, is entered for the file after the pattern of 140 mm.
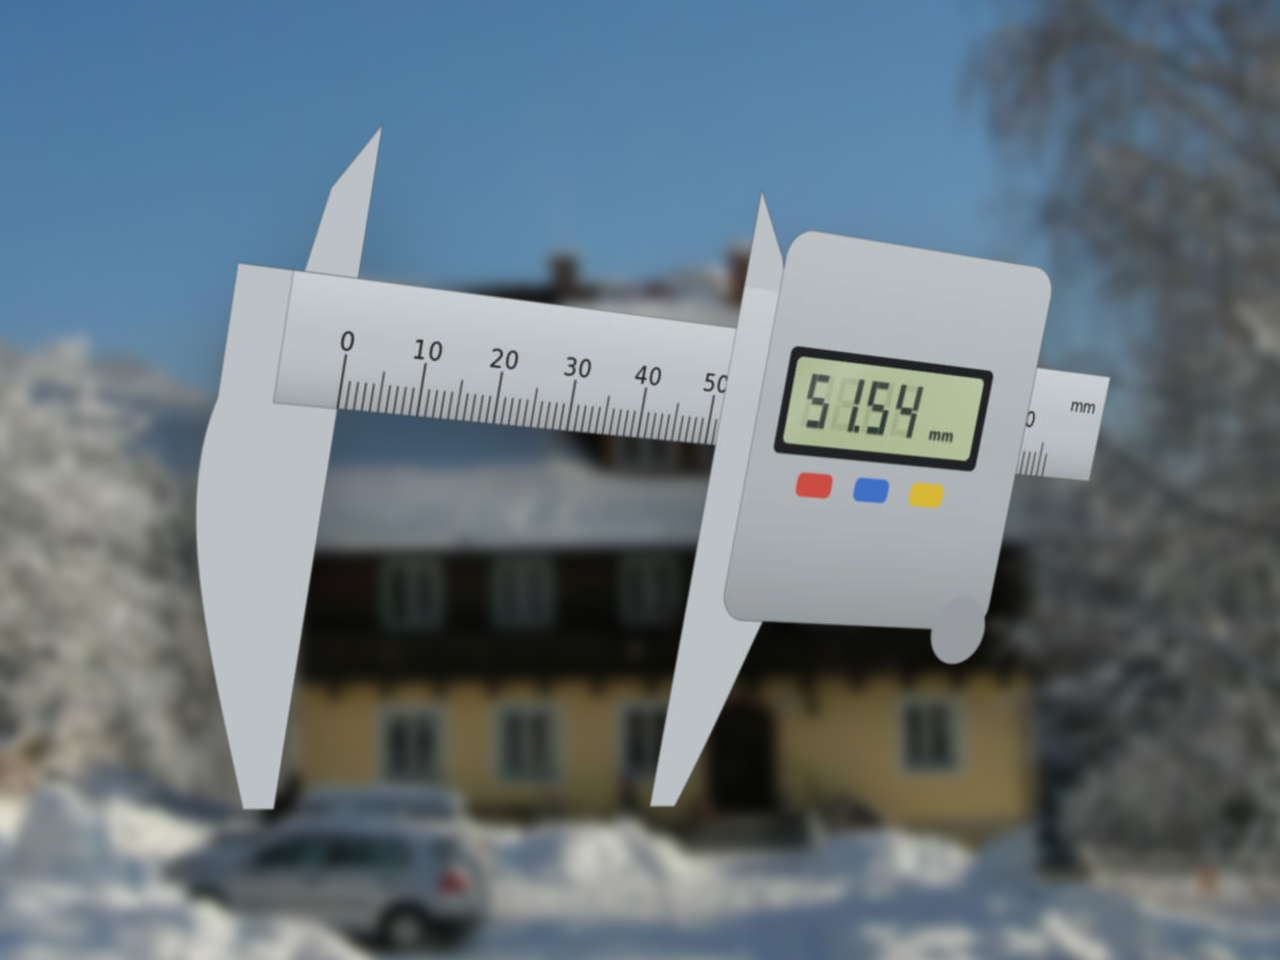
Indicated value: 51.54 mm
